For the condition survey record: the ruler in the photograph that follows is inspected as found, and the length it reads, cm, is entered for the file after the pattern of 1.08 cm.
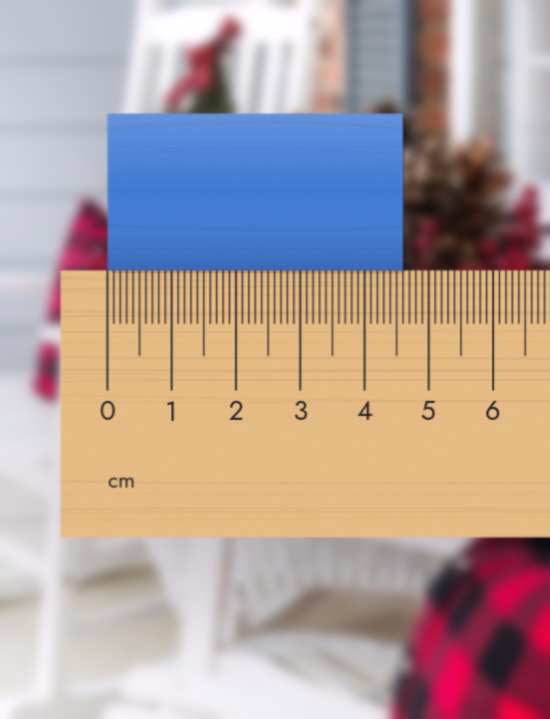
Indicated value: 4.6 cm
